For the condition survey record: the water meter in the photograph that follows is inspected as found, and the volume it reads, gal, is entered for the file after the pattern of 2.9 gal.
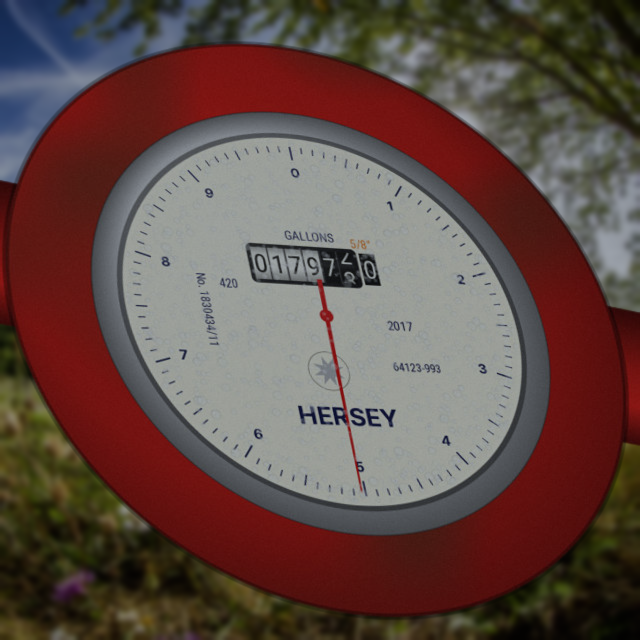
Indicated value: 179725.0 gal
